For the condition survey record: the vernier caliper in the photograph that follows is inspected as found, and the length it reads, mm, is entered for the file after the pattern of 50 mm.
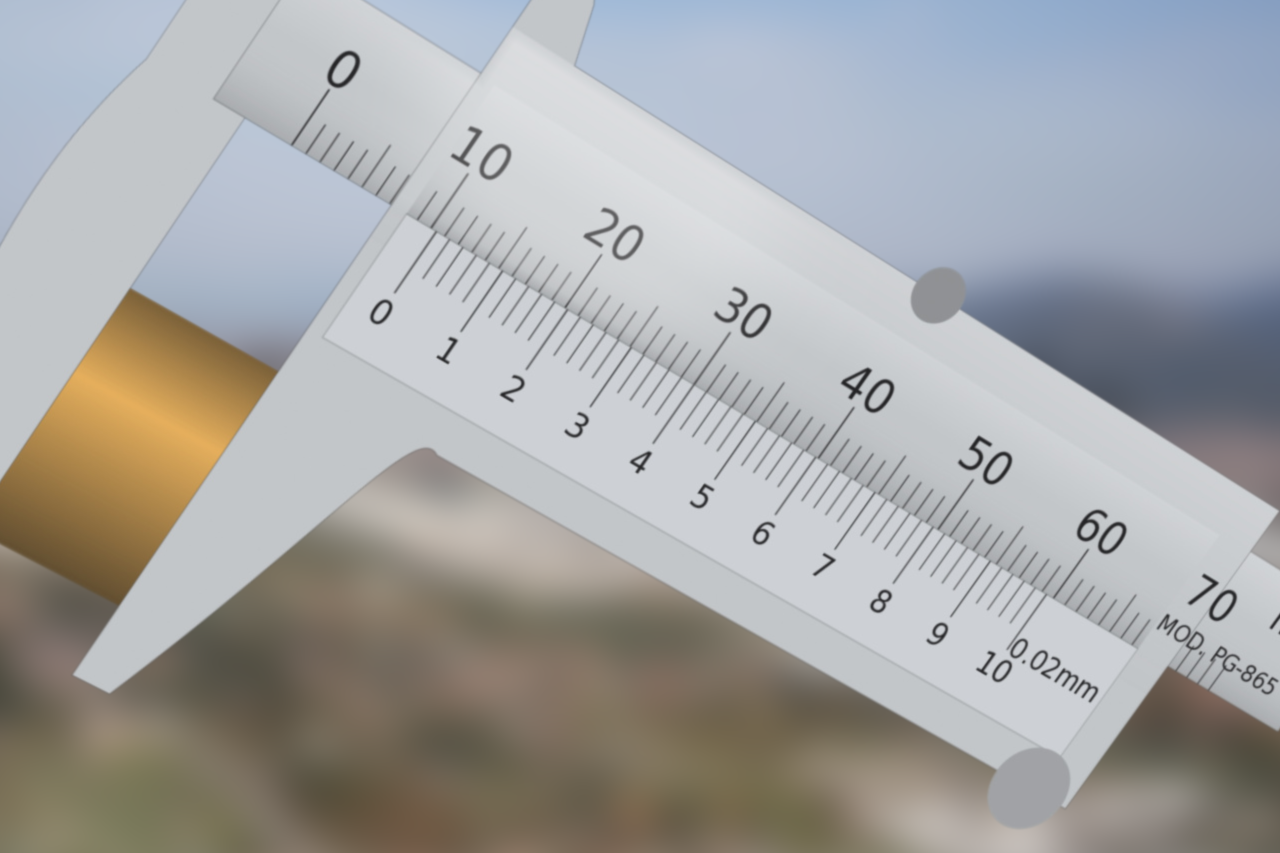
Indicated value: 10.4 mm
